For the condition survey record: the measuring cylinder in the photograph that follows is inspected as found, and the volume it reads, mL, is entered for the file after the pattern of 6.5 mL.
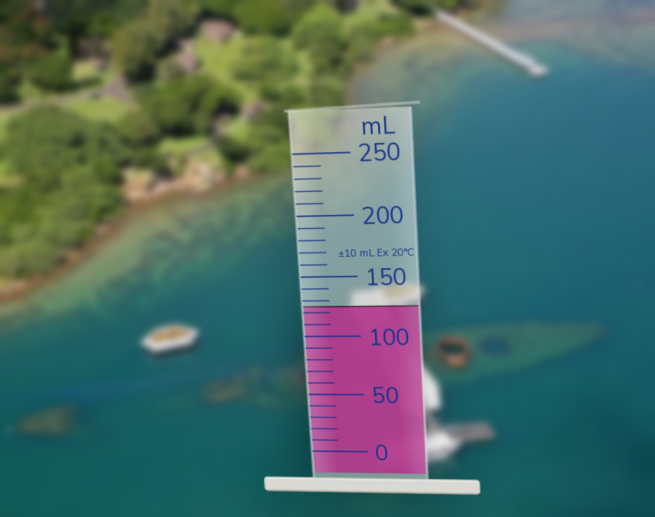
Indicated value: 125 mL
